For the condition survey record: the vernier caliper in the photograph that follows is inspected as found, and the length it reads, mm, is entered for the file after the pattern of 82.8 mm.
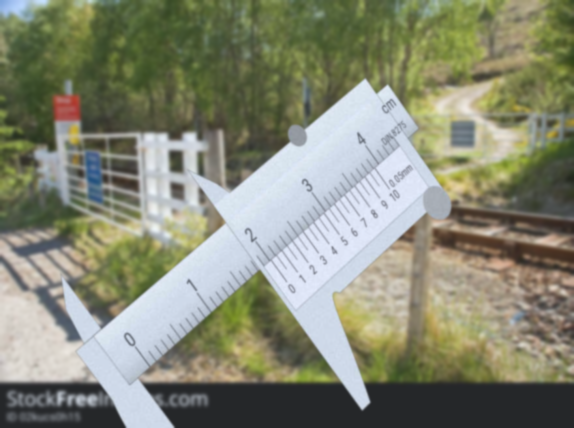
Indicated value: 20.2 mm
